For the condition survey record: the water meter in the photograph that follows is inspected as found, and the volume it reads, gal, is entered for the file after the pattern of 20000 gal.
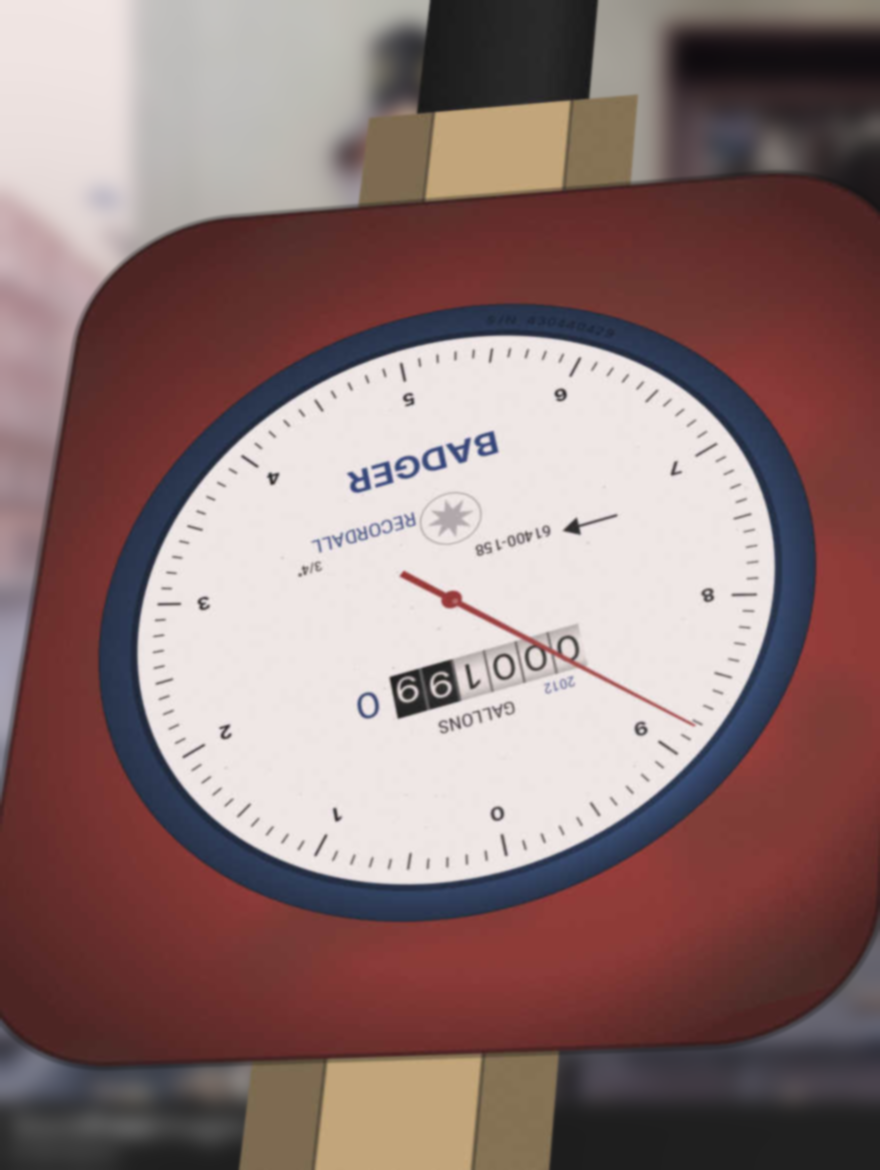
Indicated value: 1988.8 gal
